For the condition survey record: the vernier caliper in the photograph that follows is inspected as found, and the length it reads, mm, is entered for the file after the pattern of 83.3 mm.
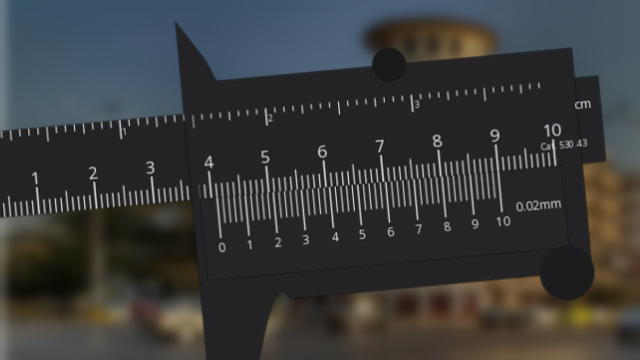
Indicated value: 41.0 mm
